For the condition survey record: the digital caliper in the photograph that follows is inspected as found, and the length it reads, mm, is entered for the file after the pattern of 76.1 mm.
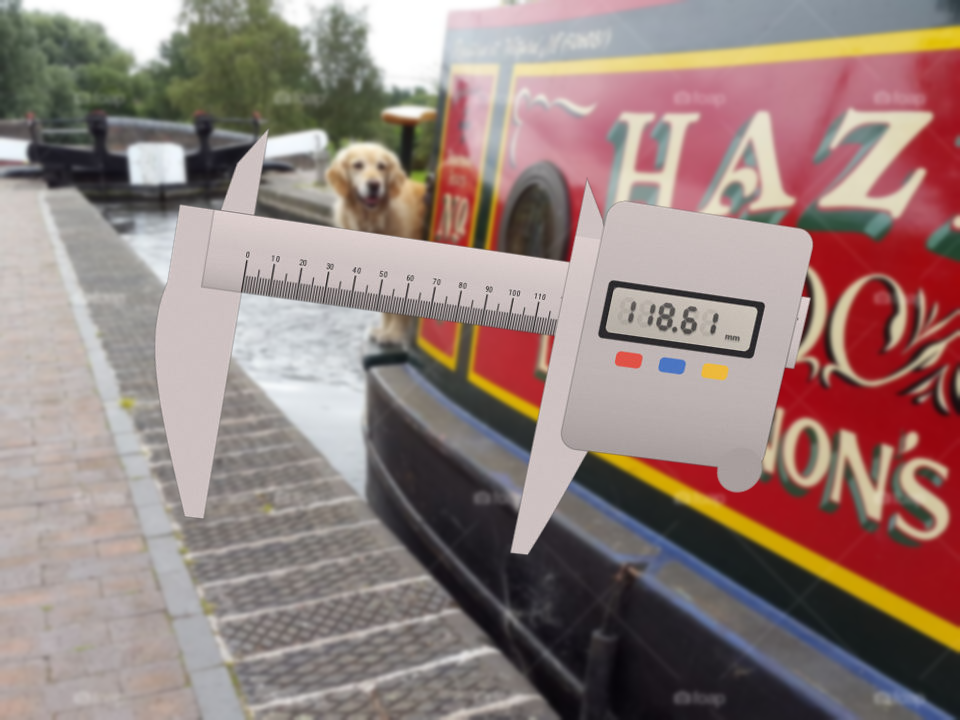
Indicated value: 118.61 mm
